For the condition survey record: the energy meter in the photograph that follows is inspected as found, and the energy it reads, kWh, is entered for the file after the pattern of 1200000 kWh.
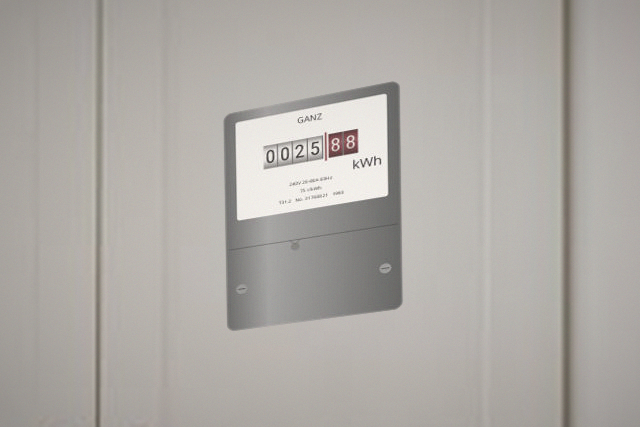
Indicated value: 25.88 kWh
